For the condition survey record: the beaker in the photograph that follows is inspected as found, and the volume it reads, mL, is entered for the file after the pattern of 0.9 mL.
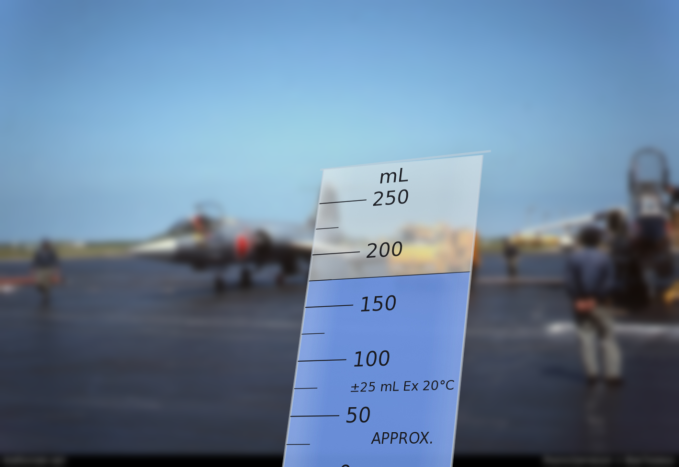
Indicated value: 175 mL
